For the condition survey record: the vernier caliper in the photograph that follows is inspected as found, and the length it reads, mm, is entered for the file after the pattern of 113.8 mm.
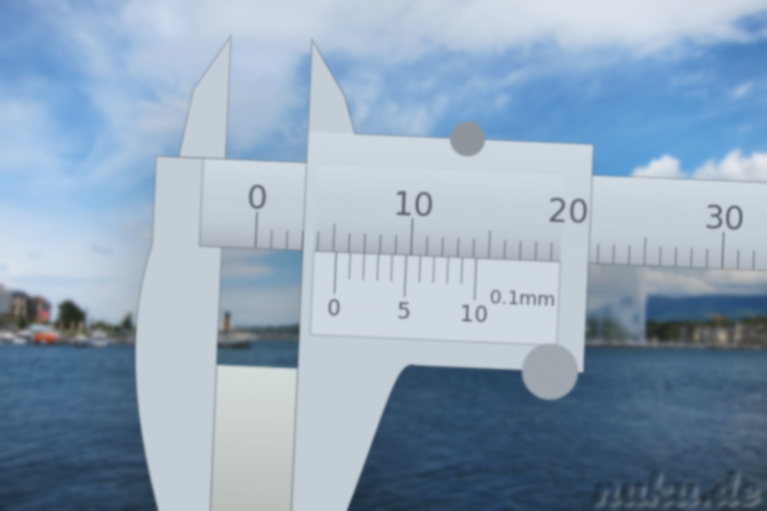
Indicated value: 5.2 mm
